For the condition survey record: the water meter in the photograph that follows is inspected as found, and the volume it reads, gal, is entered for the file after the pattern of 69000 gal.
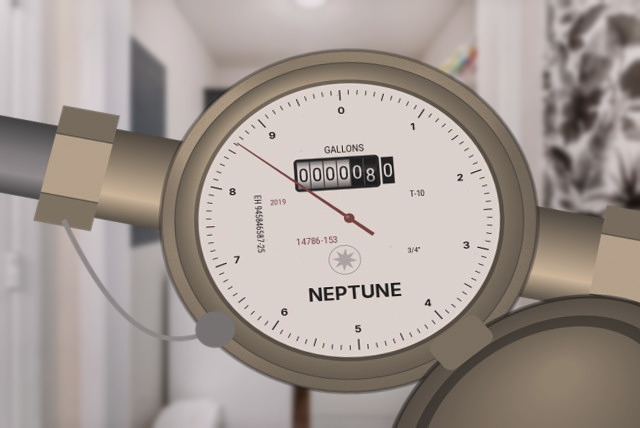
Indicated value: 78.6 gal
